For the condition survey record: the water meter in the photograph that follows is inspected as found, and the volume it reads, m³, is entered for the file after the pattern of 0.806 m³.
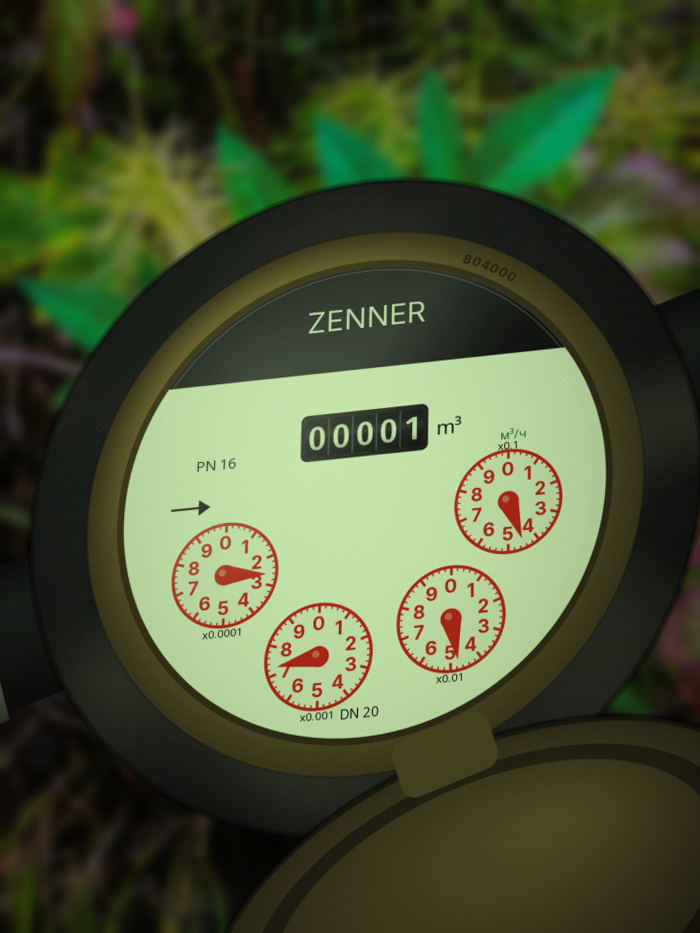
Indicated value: 1.4472 m³
